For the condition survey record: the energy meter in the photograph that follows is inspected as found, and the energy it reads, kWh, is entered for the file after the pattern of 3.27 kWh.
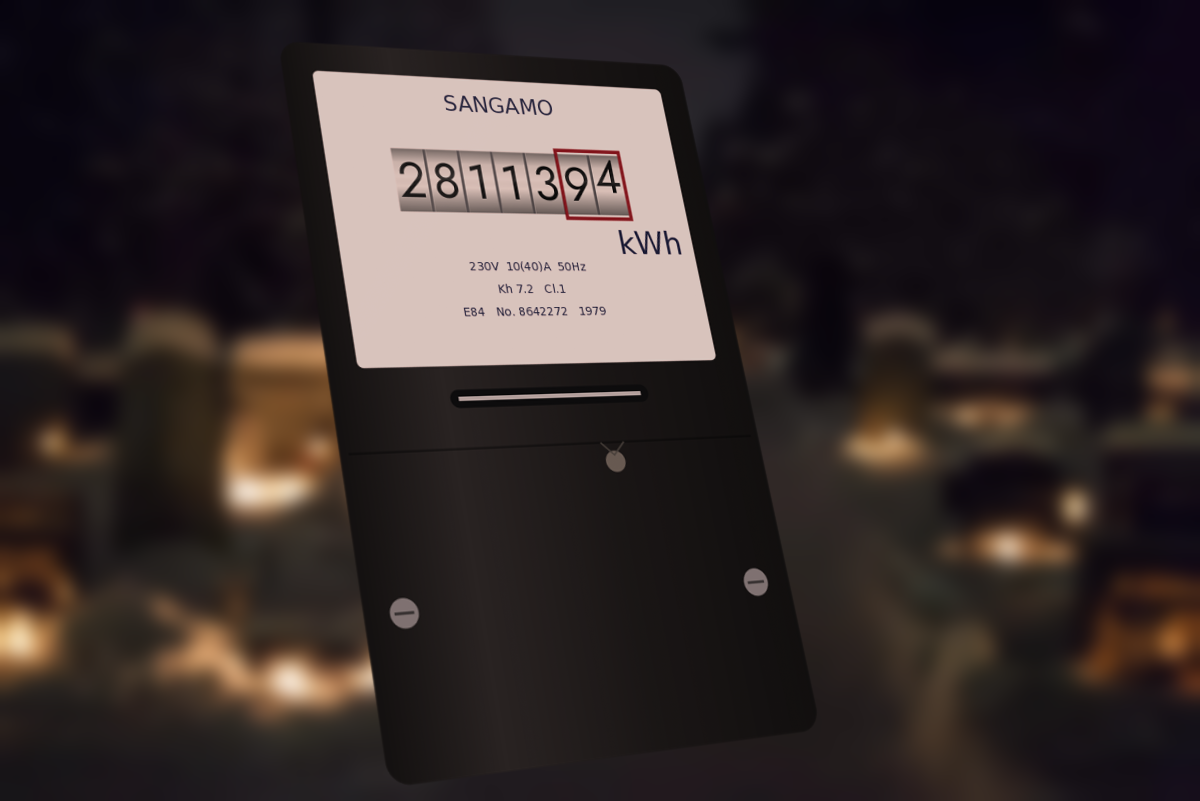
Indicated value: 28113.94 kWh
